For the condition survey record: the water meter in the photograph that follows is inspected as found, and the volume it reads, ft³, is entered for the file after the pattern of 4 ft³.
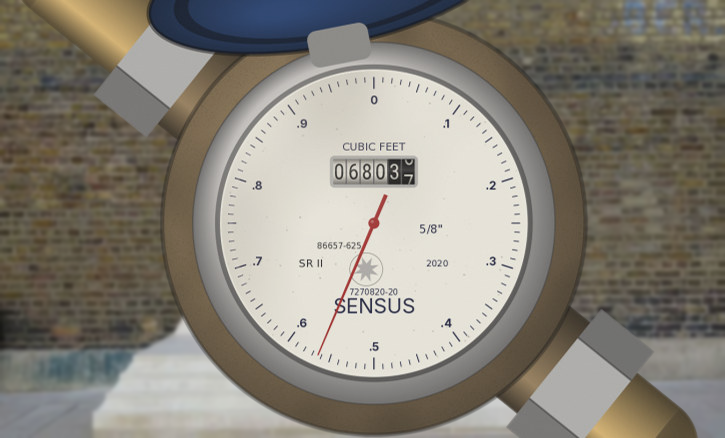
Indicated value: 68036.56 ft³
